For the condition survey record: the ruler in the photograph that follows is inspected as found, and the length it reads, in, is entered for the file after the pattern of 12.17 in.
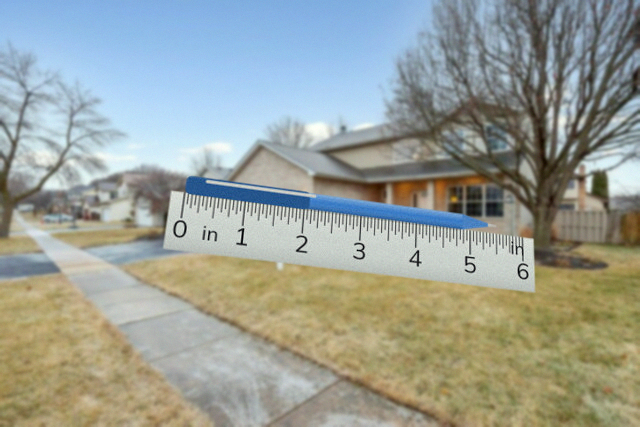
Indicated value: 5.5 in
